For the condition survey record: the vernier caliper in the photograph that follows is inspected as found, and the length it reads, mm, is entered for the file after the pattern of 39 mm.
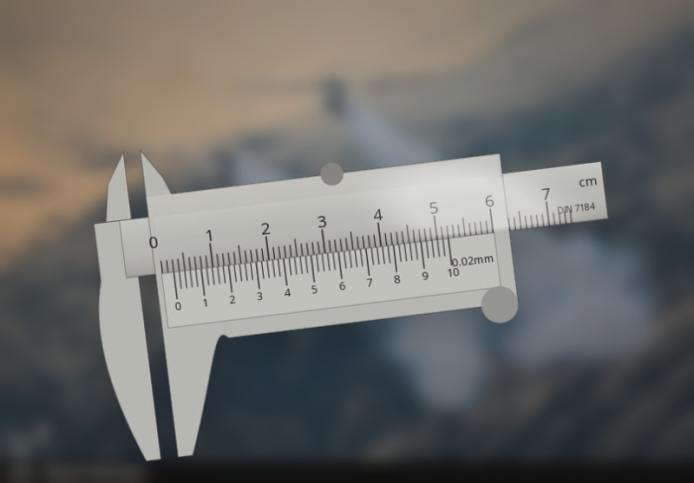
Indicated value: 3.0 mm
